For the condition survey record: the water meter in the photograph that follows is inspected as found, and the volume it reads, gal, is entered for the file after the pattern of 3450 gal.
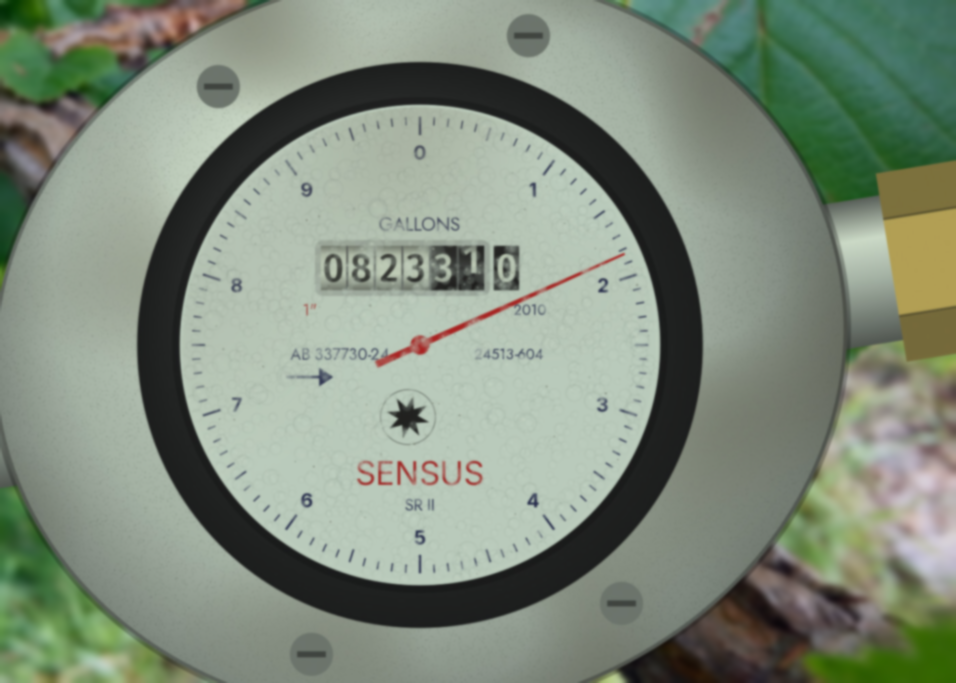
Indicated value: 823311.8 gal
